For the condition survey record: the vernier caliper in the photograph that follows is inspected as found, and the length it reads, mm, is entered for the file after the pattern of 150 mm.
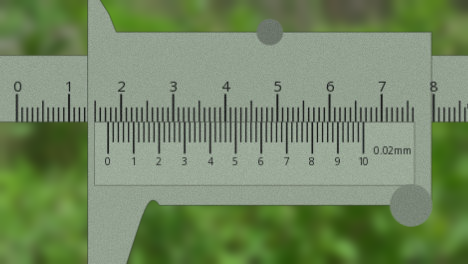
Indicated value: 17.5 mm
